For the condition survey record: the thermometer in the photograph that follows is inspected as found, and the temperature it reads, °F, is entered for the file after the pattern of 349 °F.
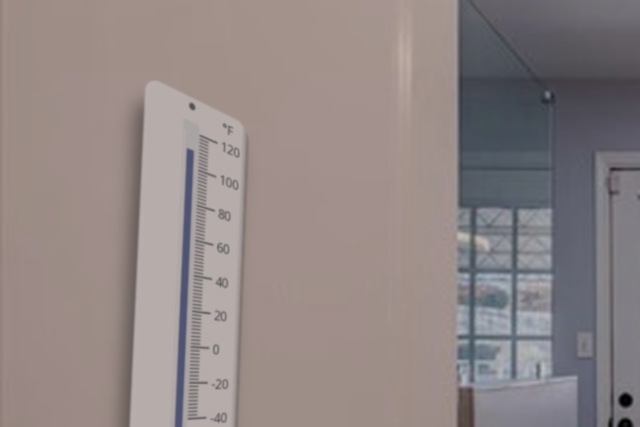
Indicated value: 110 °F
